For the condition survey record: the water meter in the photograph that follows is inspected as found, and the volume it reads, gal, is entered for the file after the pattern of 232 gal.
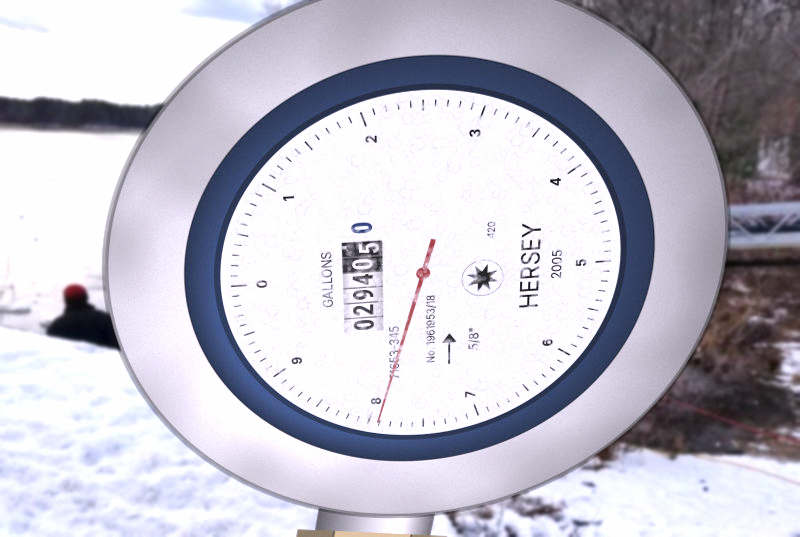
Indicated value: 294047.9 gal
